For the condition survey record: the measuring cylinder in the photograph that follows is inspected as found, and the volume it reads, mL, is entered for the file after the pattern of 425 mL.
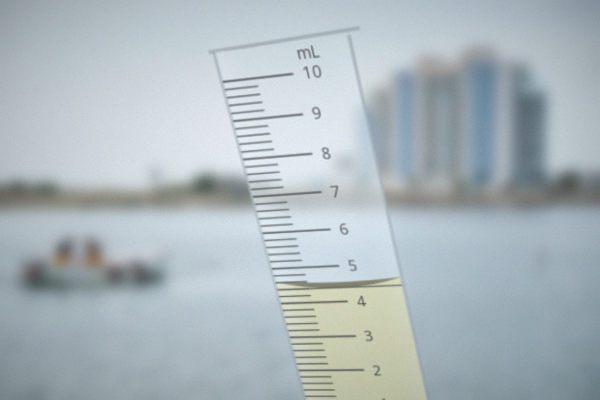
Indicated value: 4.4 mL
